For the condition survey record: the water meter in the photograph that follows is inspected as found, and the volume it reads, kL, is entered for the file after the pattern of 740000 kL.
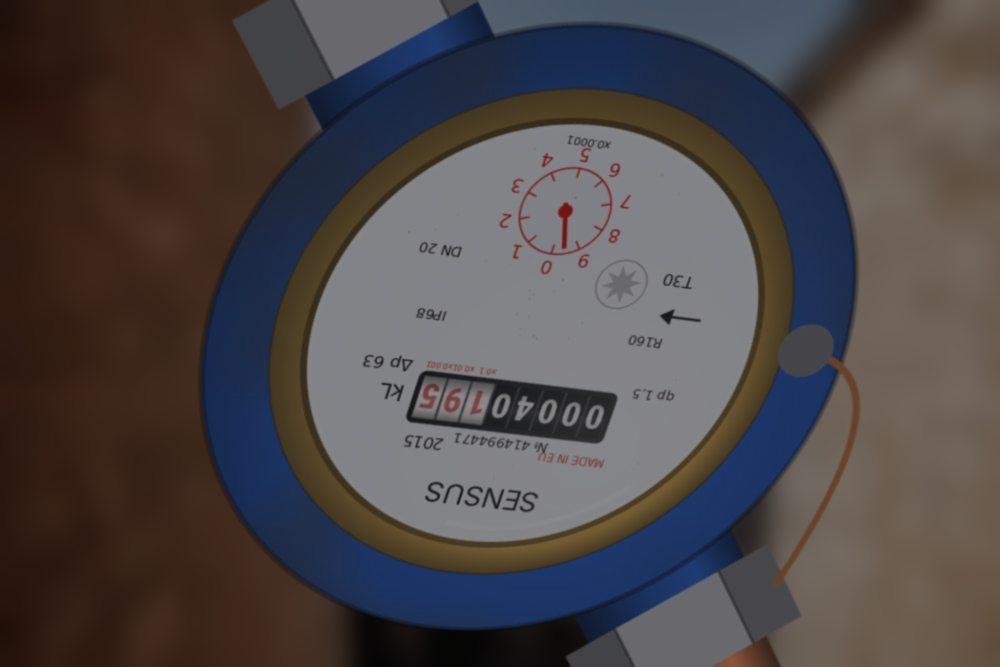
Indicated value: 40.1949 kL
